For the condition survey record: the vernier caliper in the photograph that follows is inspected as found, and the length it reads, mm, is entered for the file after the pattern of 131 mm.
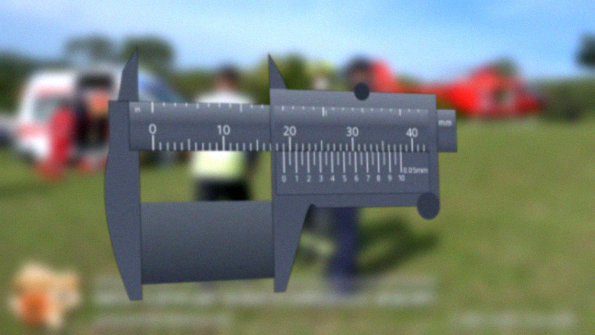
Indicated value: 19.0 mm
